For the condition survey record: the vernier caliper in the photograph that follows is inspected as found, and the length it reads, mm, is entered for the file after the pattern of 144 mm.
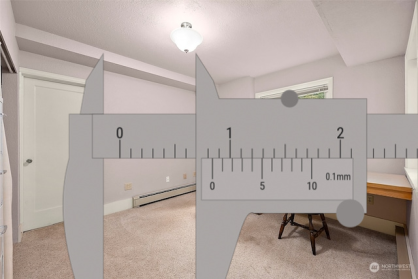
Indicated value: 8.4 mm
